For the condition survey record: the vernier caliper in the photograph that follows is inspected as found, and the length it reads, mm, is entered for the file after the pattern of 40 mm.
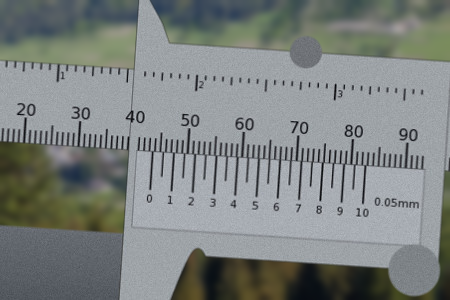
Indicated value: 43.6 mm
